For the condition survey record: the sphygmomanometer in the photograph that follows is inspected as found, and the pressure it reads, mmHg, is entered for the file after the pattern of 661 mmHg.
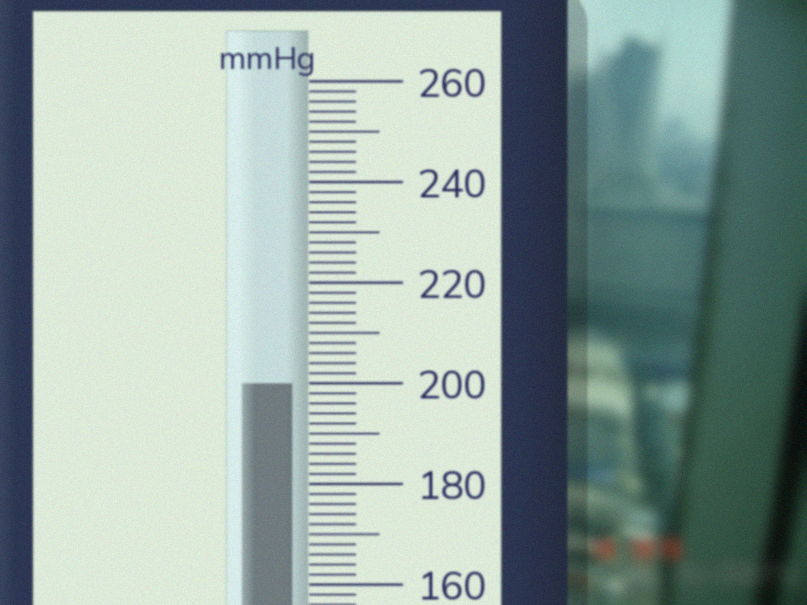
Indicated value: 200 mmHg
